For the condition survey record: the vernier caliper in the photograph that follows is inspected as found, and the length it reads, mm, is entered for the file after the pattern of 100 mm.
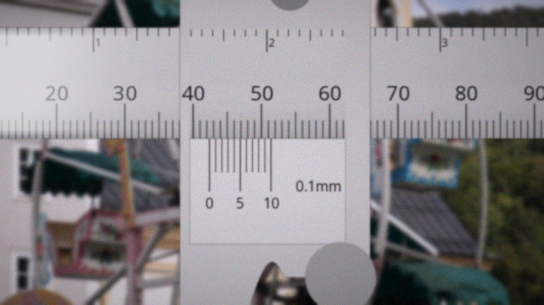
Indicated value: 42.4 mm
